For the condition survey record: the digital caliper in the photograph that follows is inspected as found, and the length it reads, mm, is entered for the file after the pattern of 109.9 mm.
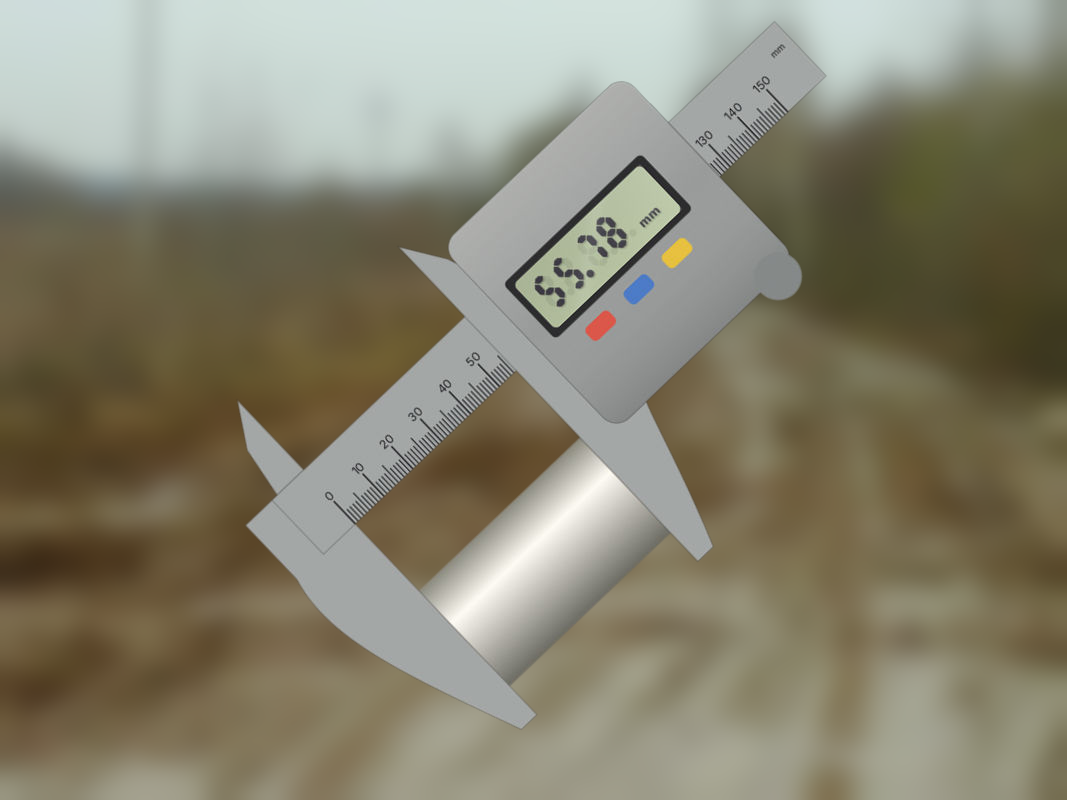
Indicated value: 55.78 mm
